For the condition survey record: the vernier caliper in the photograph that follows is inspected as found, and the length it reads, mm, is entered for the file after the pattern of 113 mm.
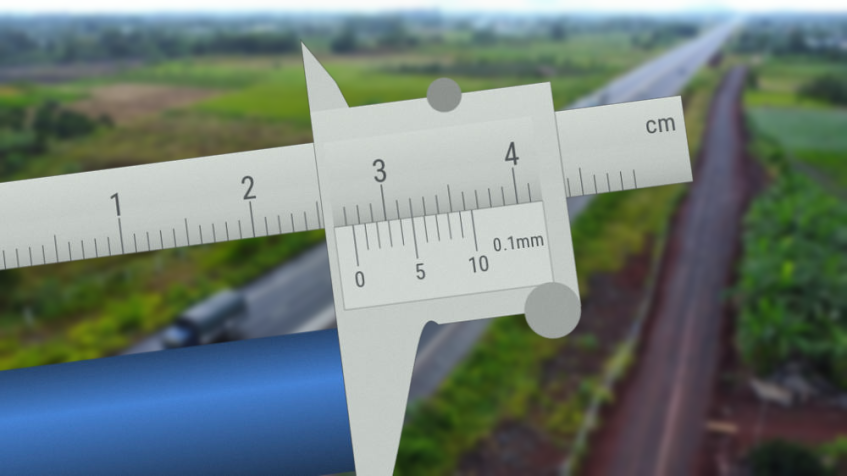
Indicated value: 27.5 mm
